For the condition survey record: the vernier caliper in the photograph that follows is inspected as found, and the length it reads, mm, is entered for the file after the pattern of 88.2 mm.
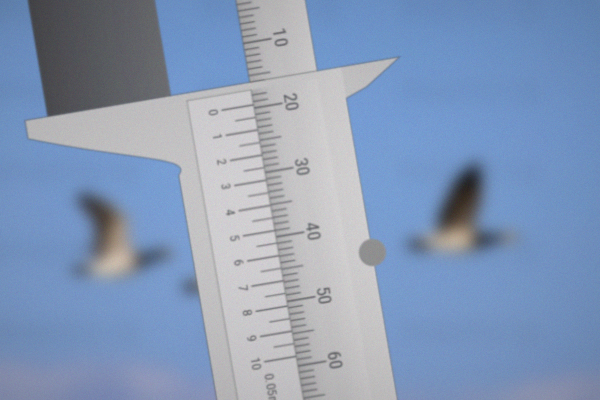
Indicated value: 19.5 mm
